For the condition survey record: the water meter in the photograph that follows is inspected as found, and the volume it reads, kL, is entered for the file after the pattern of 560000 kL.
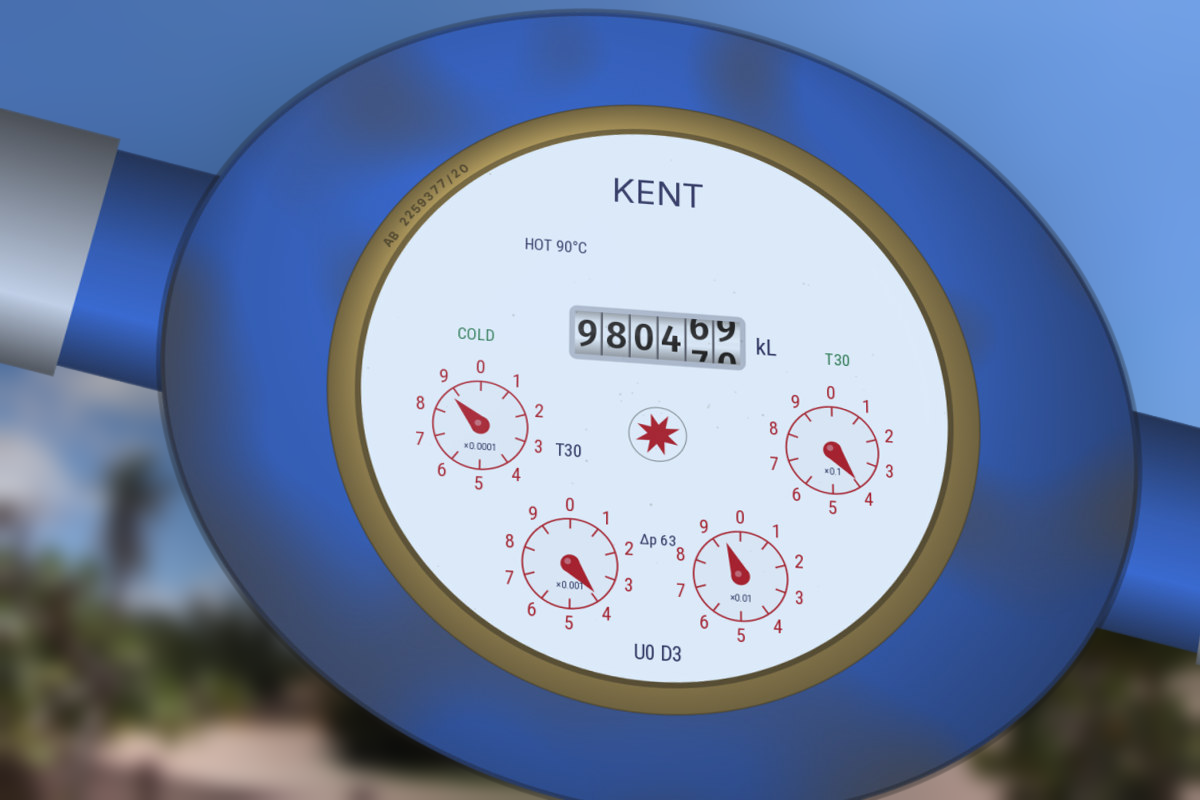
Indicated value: 980469.3938 kL
